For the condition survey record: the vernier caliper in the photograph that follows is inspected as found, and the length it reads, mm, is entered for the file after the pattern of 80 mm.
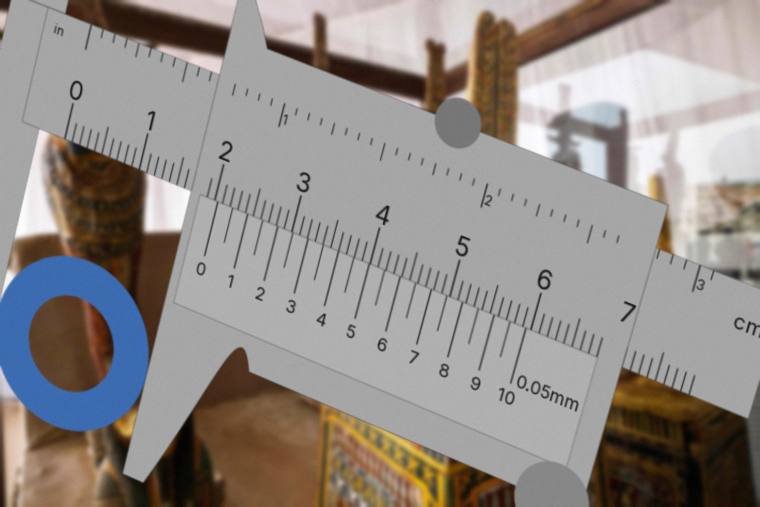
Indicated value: 20.4 mm
